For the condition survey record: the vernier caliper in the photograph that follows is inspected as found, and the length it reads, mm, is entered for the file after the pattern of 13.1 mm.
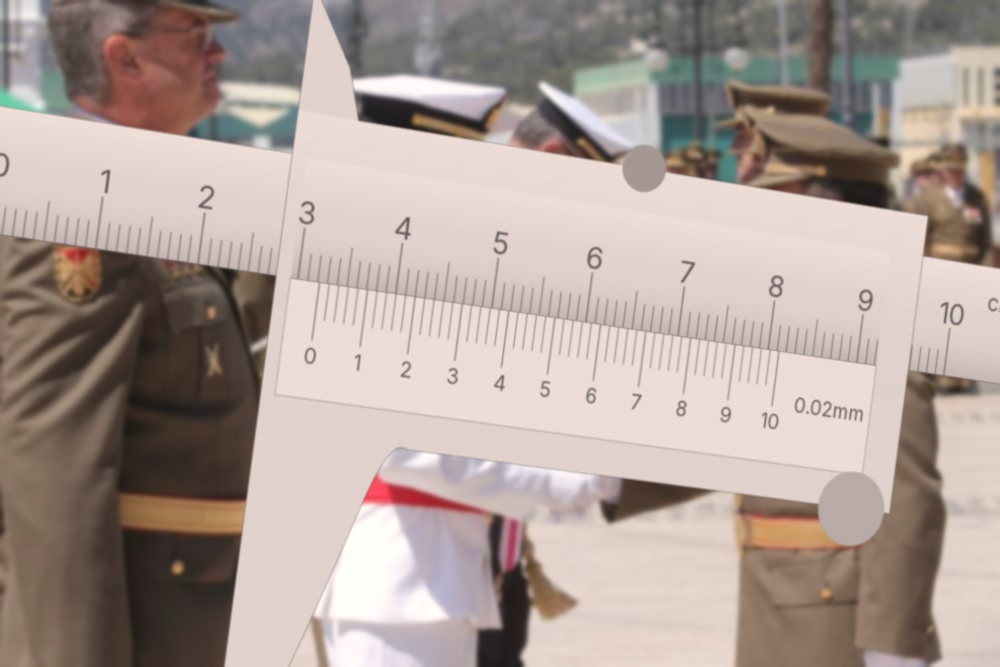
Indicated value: 32.2 mm
